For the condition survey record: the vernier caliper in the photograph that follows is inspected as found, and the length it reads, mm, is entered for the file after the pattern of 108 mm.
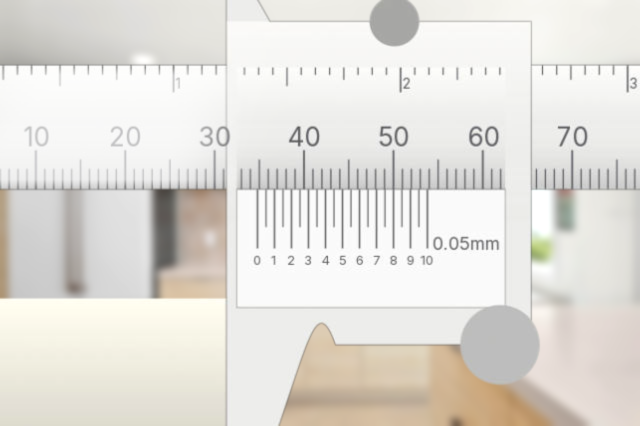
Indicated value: 34.8 mm
